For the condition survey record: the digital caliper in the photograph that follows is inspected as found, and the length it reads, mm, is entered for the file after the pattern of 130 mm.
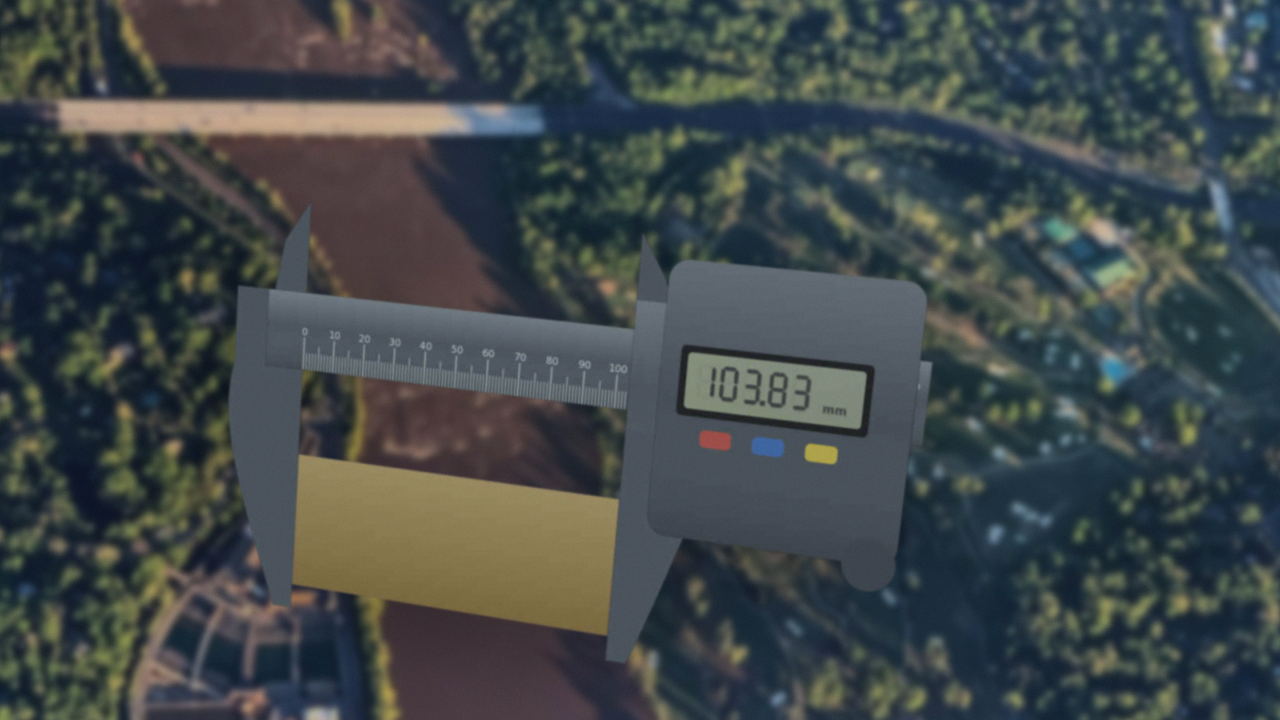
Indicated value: 103.83 mm
